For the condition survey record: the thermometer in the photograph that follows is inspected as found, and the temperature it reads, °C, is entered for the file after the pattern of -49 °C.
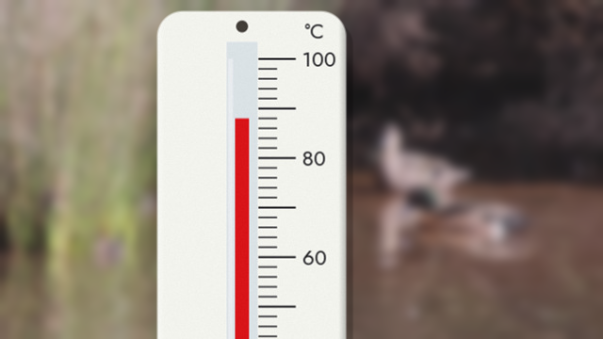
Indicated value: 88 °C
